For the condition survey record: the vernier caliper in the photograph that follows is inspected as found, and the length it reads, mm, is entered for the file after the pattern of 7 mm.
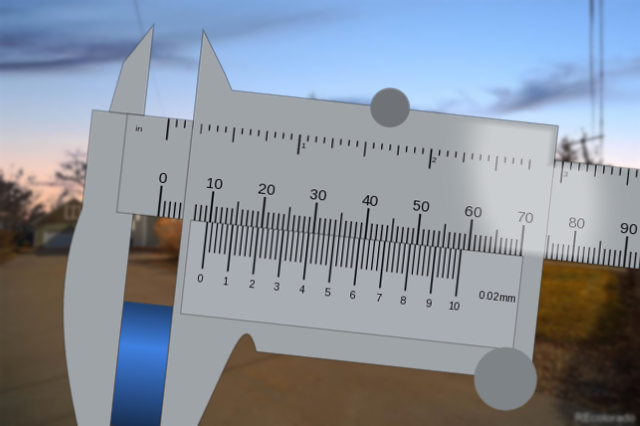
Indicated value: 9.5 mm
